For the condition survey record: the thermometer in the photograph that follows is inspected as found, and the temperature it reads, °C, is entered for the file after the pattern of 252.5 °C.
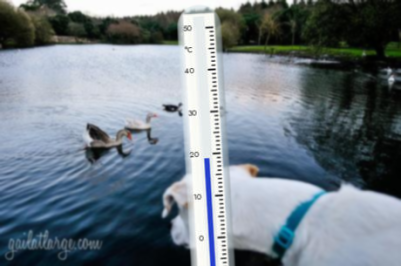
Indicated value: 19 °C
